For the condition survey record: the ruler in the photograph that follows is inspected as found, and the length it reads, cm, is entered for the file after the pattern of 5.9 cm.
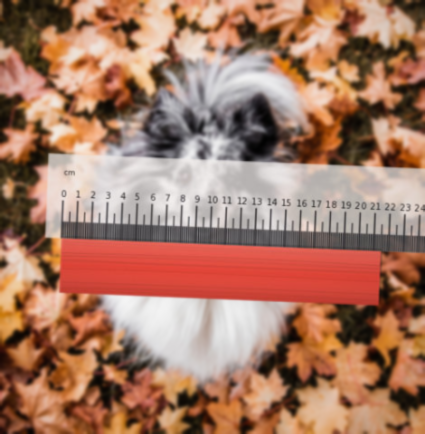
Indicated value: 21.5 cm
